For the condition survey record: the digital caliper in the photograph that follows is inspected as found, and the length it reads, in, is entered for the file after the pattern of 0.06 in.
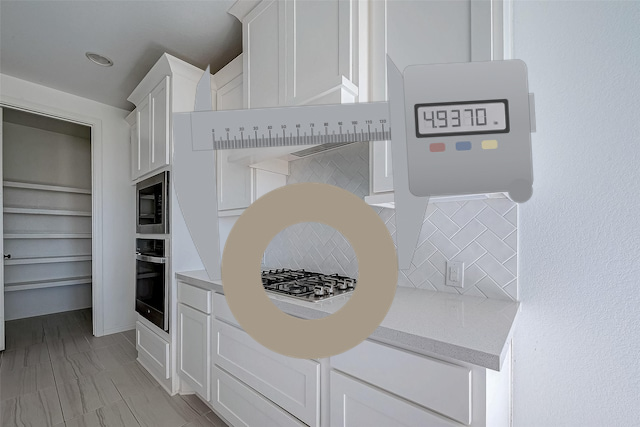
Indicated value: 4.9370 in
